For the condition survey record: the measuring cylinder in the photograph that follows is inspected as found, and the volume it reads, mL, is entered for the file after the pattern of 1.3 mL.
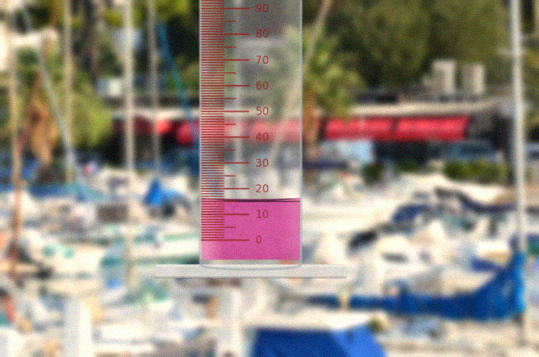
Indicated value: 15 mL
